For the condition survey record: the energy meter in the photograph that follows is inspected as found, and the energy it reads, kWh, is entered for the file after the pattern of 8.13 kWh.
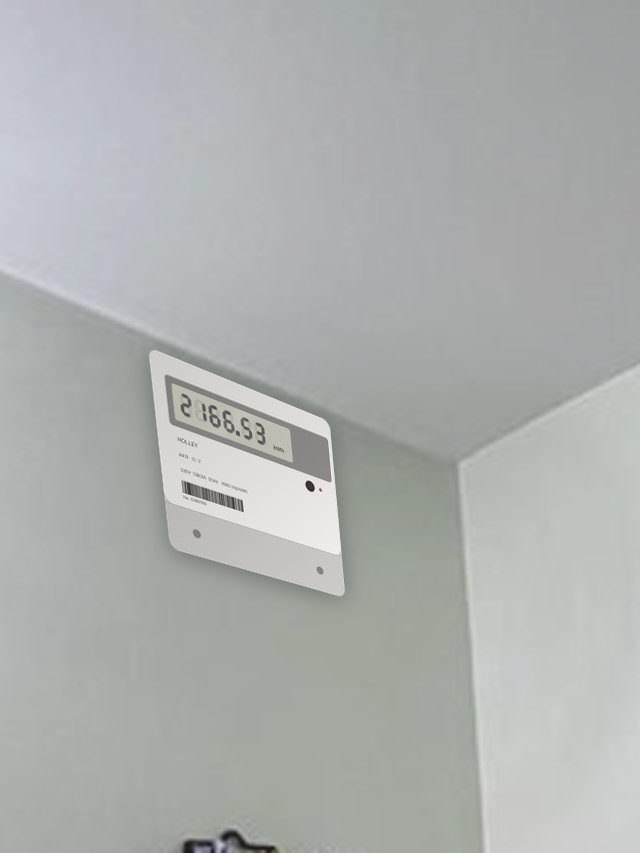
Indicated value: 2166.53 kWh
